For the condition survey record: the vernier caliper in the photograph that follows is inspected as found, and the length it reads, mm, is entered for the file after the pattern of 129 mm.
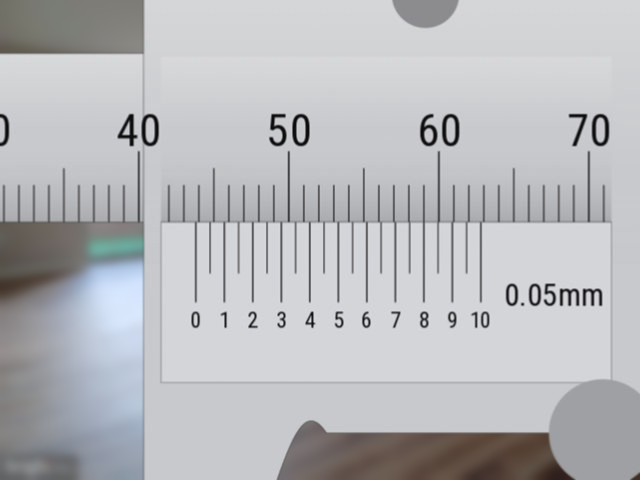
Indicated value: 43.8 mm
